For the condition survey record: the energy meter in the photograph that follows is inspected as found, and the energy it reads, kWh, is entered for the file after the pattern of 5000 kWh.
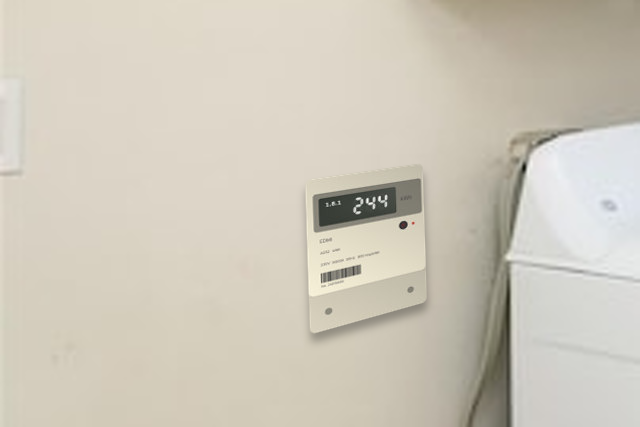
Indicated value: 244 kWh
